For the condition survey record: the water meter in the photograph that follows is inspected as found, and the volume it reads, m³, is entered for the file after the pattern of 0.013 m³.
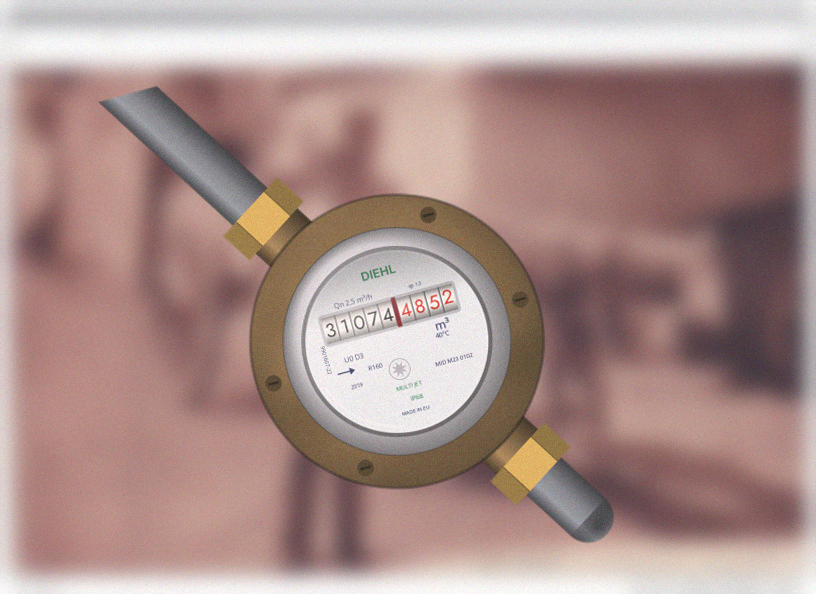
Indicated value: 31074.4852 m³
